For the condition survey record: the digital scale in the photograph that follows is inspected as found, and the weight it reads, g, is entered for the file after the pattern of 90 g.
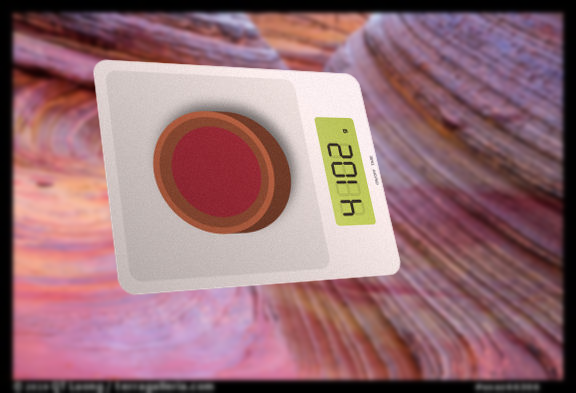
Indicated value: 4102 g
